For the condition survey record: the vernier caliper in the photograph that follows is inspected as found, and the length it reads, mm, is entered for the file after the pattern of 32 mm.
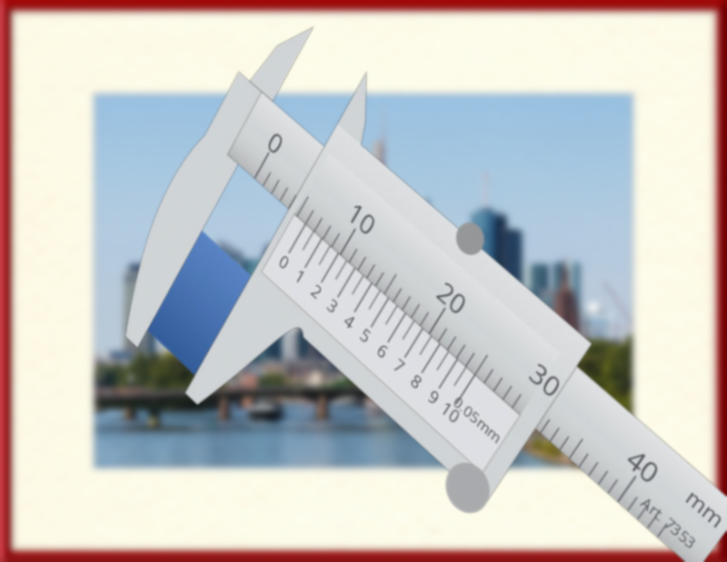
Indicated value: 6.0 mm
